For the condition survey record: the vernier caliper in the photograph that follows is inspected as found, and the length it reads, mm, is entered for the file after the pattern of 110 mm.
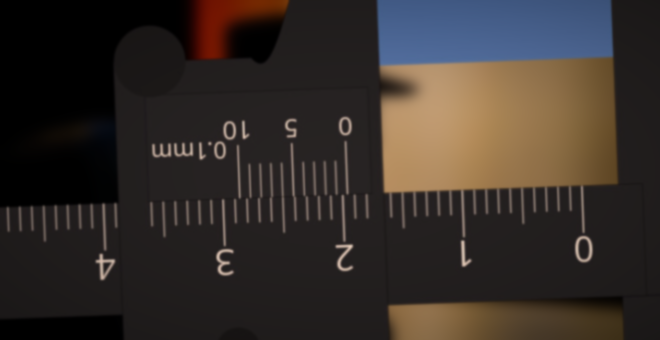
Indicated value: 19.6 mm
